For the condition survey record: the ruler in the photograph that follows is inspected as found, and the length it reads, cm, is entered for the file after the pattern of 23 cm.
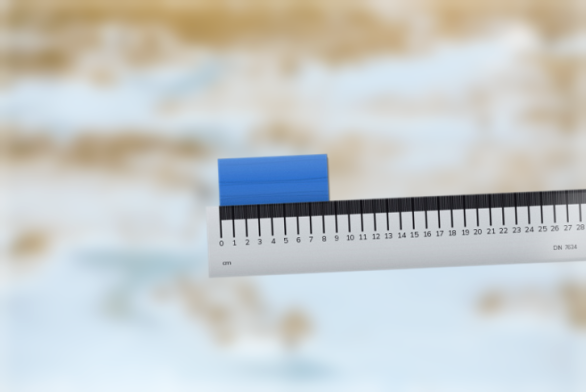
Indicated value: 8.5 cm
